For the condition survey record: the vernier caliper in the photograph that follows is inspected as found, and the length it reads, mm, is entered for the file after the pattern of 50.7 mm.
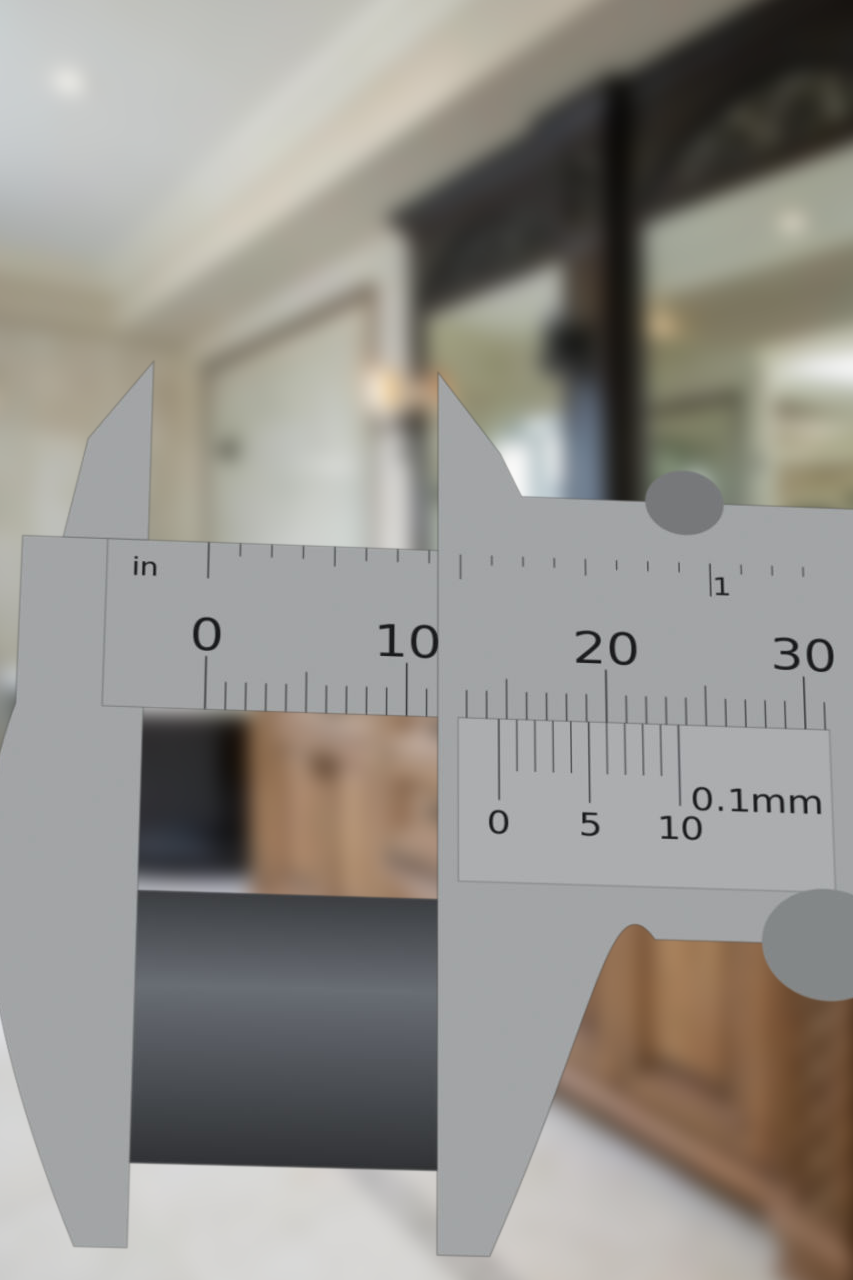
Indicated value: 14.6 mm
